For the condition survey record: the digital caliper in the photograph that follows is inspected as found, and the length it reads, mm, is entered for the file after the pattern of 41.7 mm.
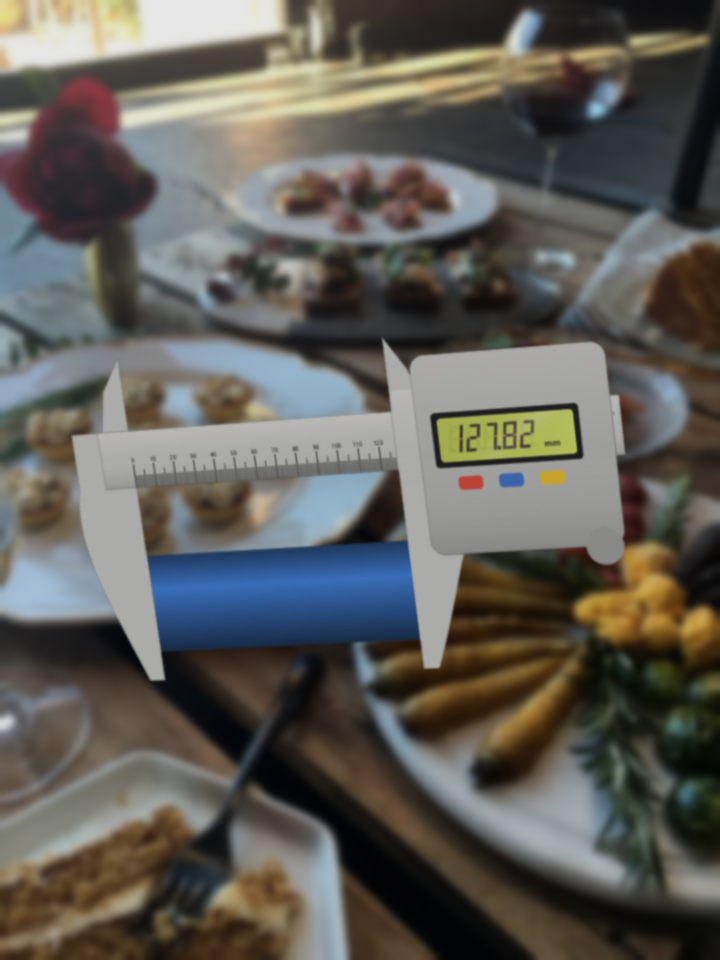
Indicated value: 127.82 mm
